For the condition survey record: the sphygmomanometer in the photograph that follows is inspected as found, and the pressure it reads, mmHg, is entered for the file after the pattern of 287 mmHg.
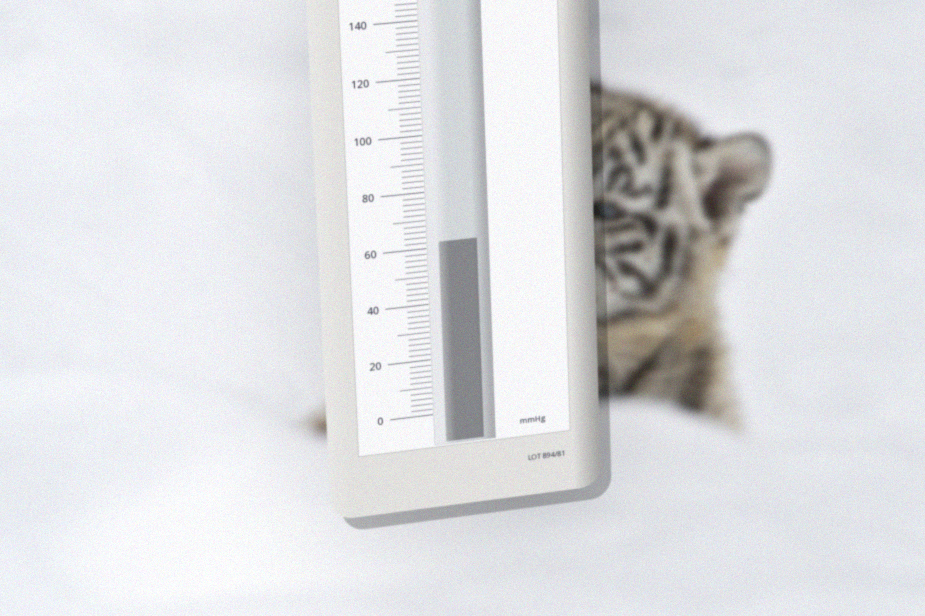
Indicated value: 62 mmHg
